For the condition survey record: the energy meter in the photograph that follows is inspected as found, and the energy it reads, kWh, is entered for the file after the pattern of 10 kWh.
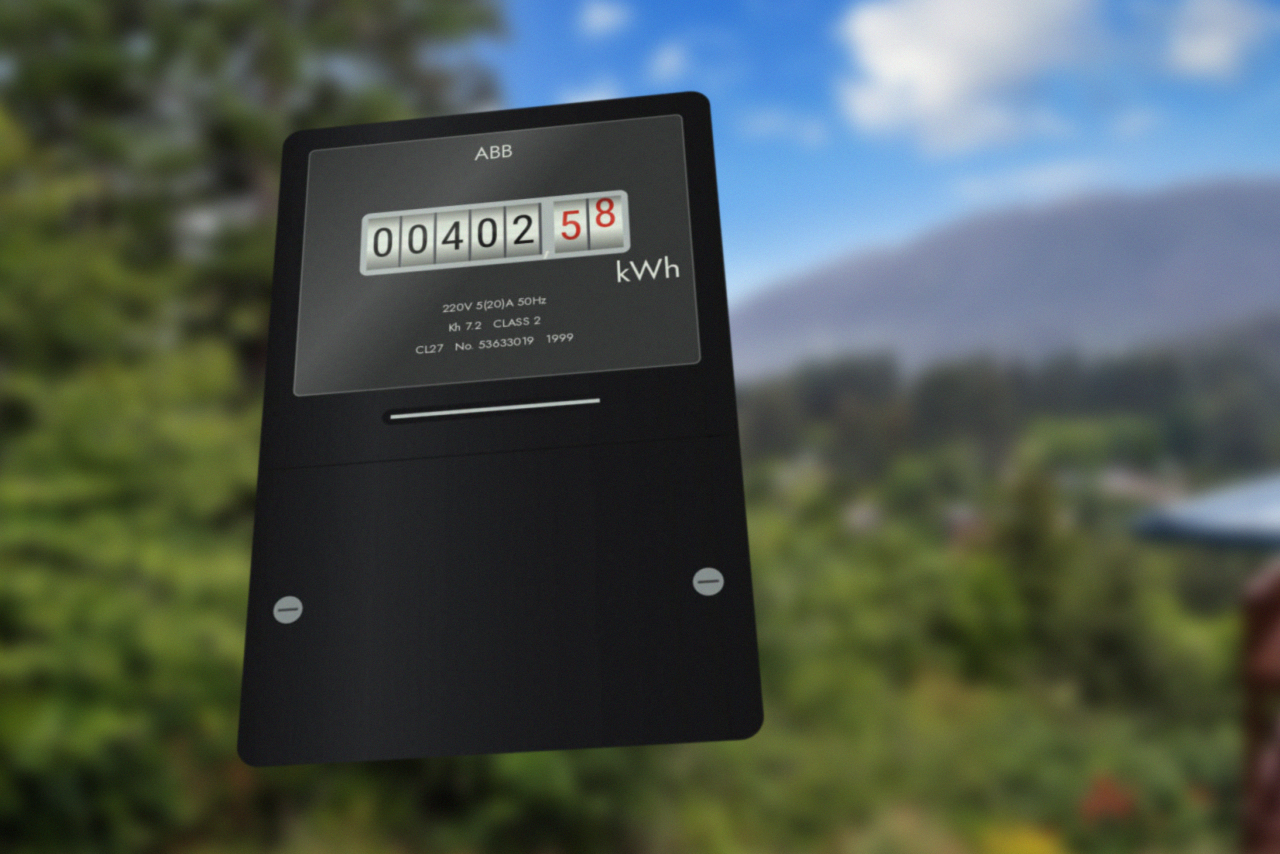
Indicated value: 402.58 kWh
